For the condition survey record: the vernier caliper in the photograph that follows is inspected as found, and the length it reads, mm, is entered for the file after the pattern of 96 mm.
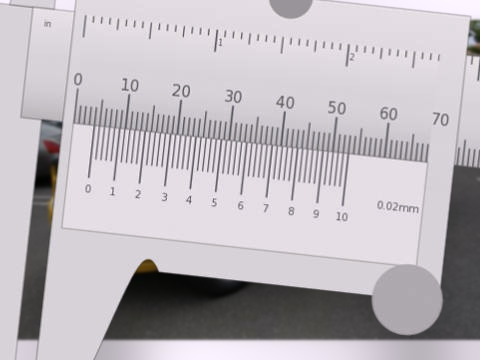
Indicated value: 4.0 mm
